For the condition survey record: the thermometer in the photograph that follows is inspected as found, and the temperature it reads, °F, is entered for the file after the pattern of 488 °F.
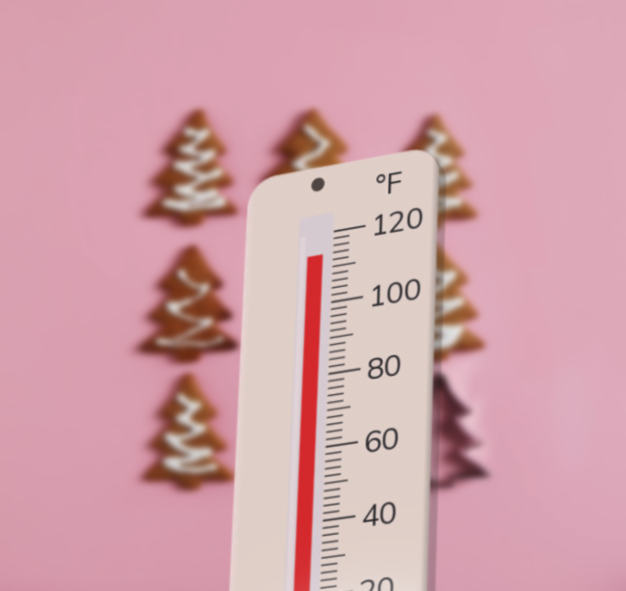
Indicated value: 114 °F
